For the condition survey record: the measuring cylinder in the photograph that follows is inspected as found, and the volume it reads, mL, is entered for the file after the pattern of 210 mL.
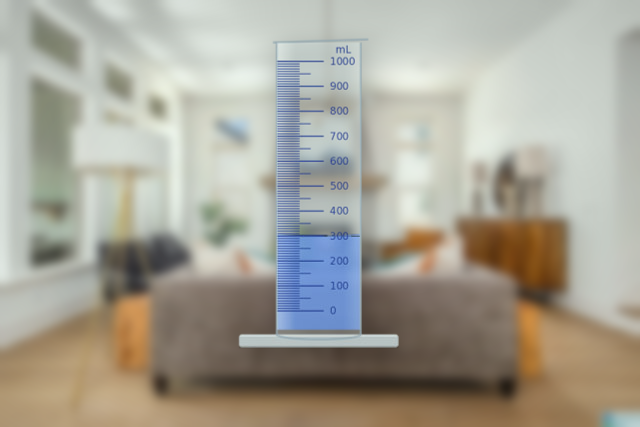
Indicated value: 300 mL
